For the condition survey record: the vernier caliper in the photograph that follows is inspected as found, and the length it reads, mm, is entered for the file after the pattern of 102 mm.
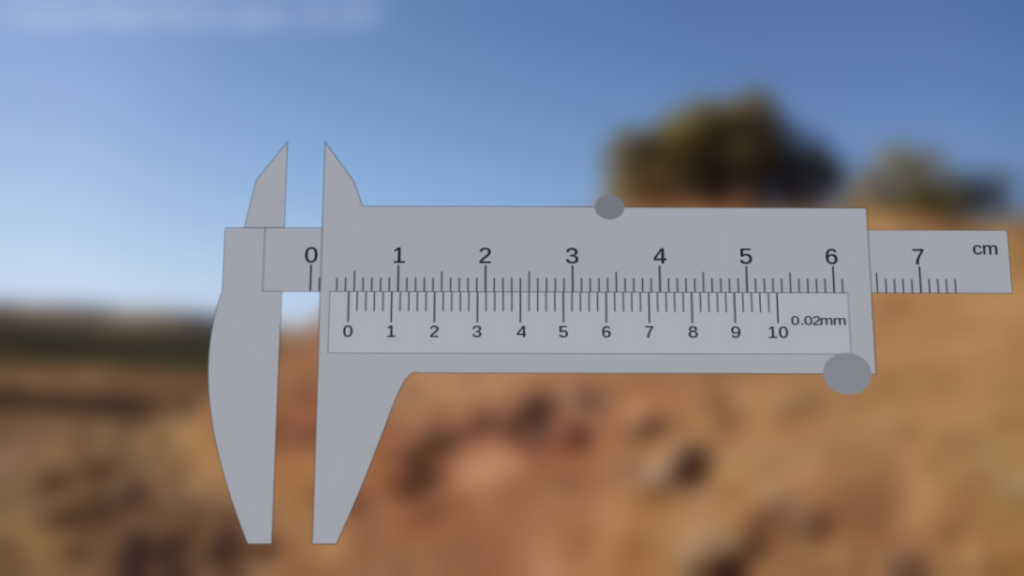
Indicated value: 4.4 mm
